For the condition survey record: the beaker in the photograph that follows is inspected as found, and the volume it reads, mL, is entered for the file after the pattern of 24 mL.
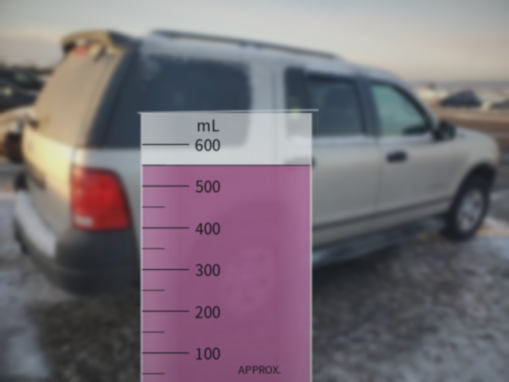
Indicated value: 550 mL
